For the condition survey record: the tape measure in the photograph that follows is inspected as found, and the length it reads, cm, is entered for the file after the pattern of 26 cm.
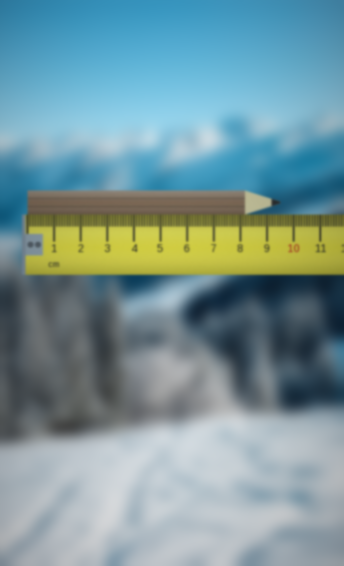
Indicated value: 9.5 cm
